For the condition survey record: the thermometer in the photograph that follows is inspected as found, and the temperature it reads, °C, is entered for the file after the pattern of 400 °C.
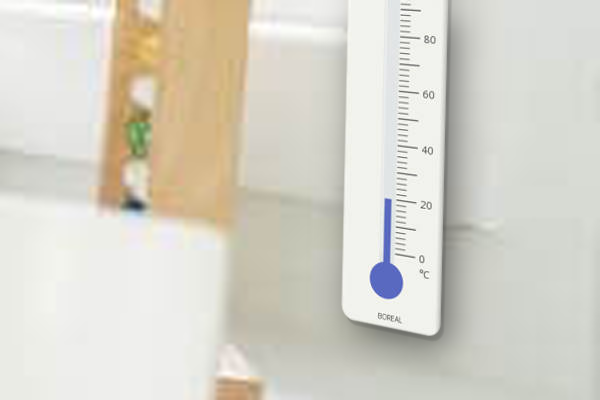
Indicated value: 20 °C
